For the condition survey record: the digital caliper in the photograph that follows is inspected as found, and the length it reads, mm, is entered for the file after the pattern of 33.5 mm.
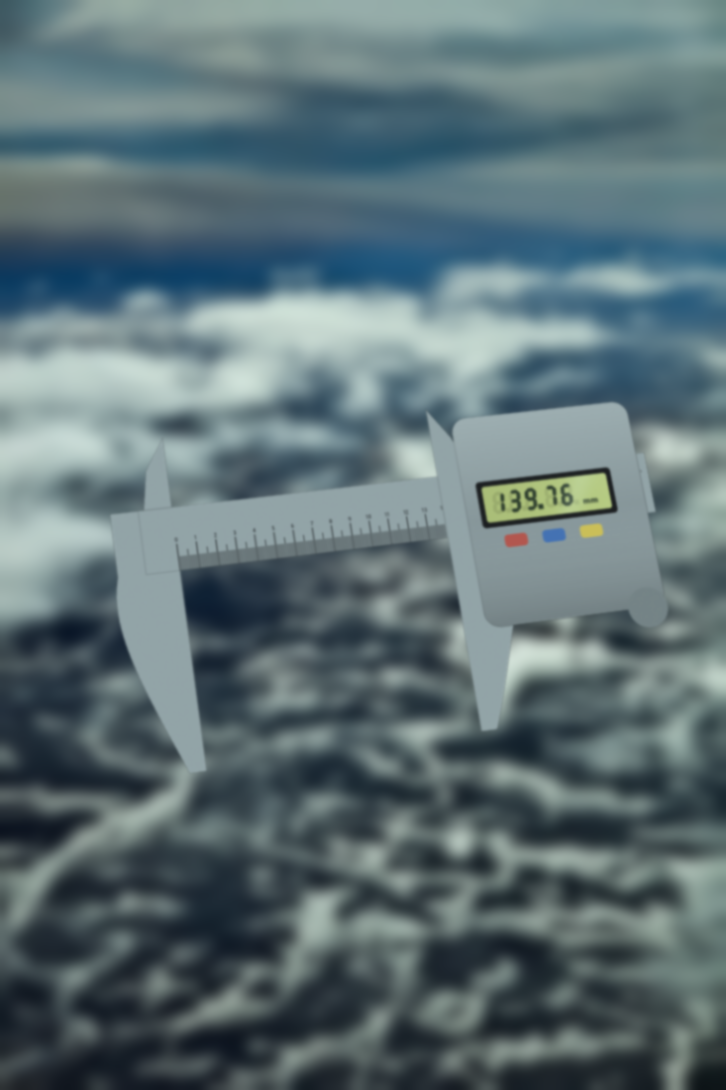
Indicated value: 139.76 mm
